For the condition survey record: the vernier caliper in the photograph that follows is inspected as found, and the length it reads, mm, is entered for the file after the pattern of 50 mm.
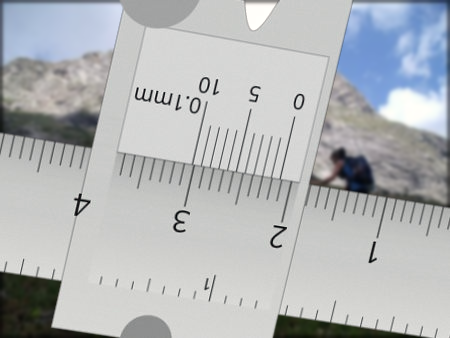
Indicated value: 21.2 mm
